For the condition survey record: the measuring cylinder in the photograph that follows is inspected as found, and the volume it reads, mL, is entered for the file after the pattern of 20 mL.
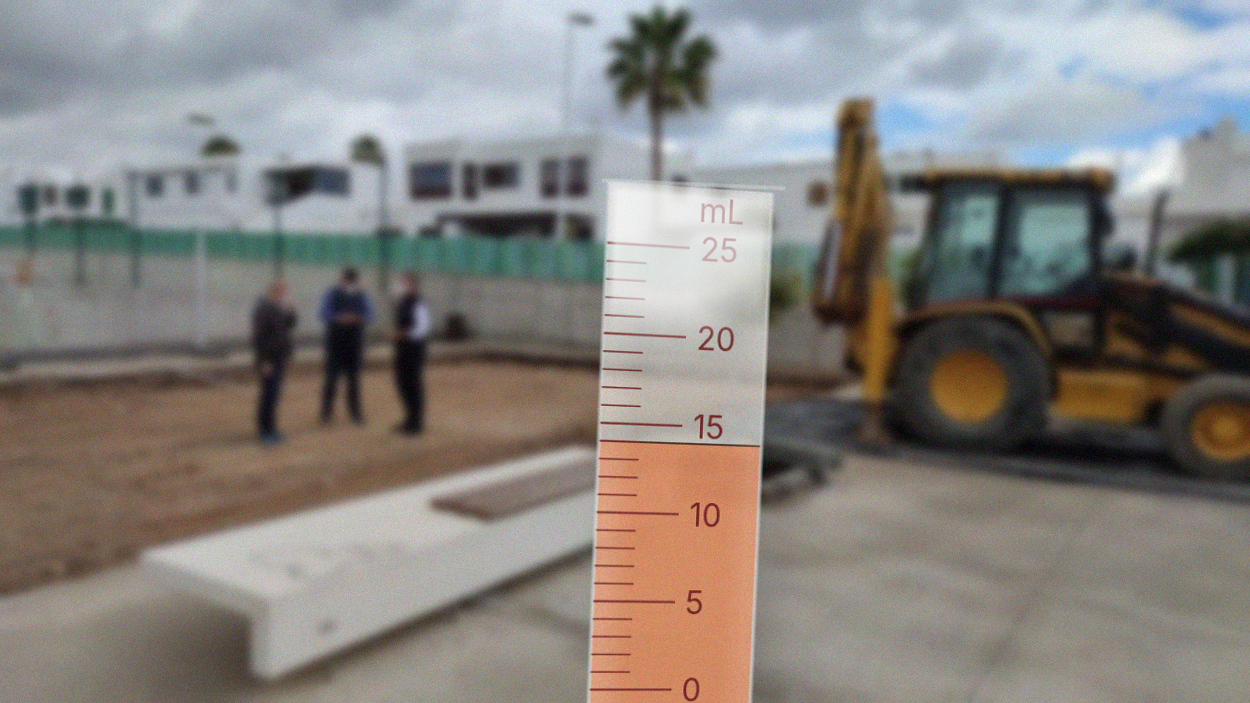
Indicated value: 14 mL
